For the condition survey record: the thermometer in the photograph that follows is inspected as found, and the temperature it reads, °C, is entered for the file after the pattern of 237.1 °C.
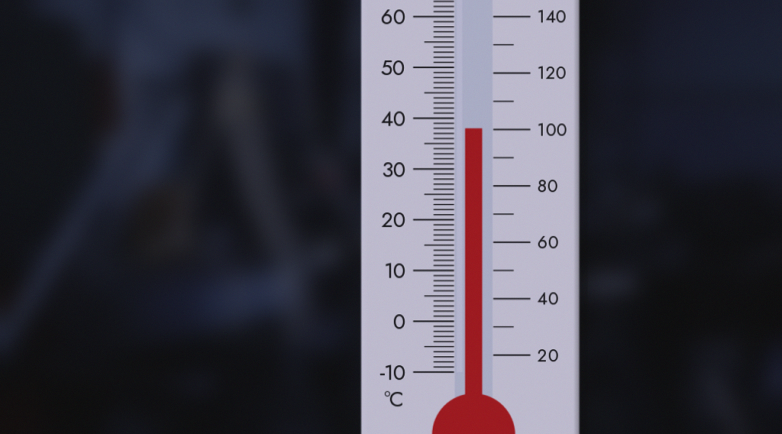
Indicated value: 38 °C
